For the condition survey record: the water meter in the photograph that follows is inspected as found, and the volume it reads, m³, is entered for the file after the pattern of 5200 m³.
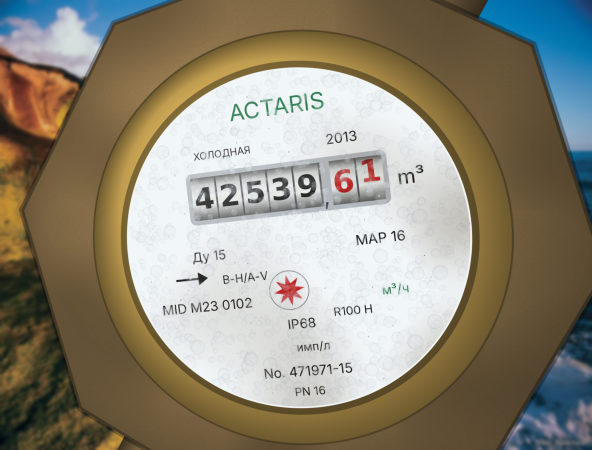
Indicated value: 42539.61 m³
